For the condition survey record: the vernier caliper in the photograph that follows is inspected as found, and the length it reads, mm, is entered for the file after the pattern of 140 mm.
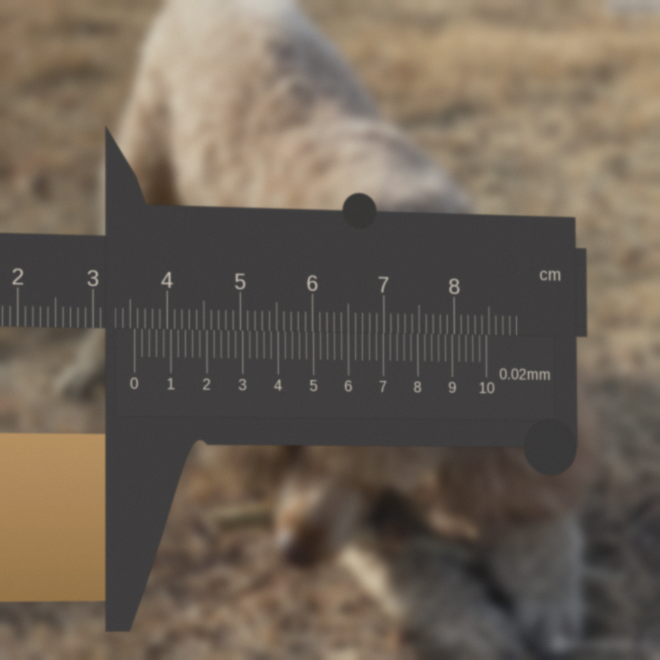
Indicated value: 35.6 mm
